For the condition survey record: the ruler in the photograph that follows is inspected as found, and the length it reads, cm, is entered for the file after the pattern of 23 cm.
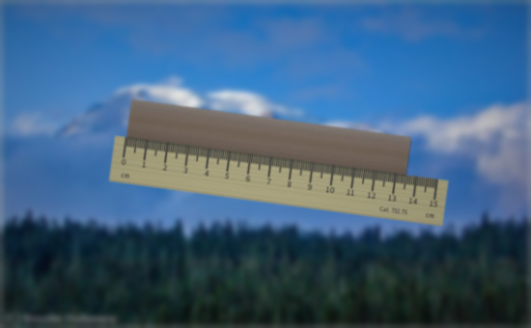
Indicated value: 13.5 cm
